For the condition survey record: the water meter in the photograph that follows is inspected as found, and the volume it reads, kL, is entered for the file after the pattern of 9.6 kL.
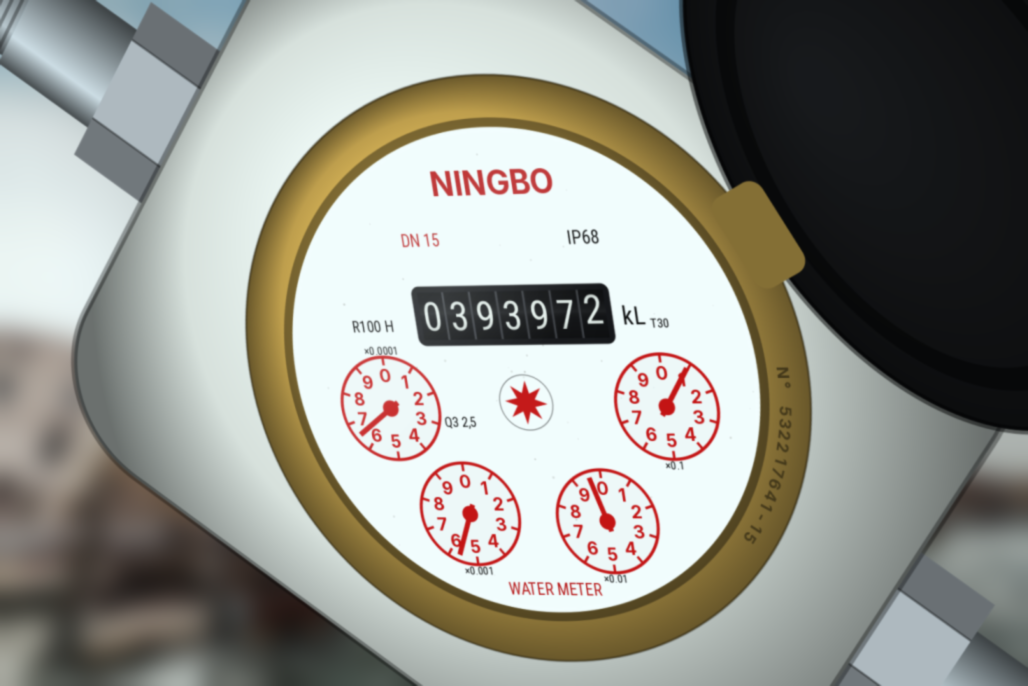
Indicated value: 393972.0956 kL
